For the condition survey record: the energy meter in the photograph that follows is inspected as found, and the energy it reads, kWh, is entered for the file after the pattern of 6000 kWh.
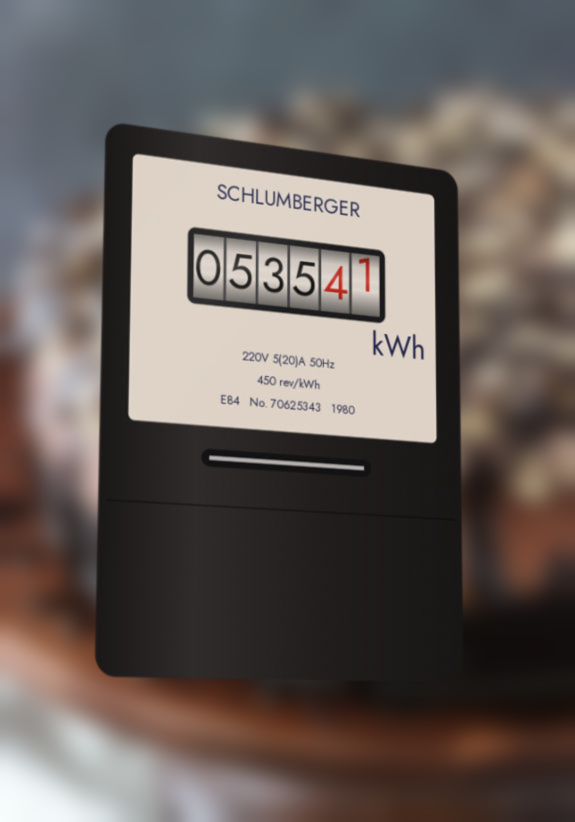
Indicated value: 535.41 kWh
